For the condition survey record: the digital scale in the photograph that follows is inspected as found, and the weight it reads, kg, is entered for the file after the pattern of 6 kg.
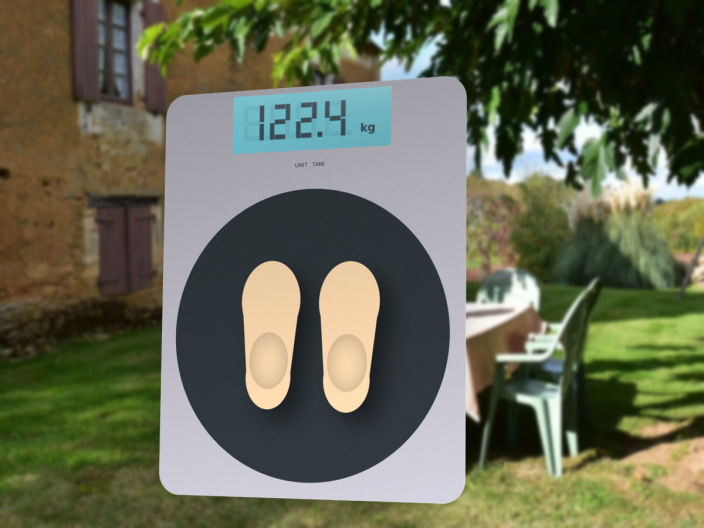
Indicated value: 122.4 kg
